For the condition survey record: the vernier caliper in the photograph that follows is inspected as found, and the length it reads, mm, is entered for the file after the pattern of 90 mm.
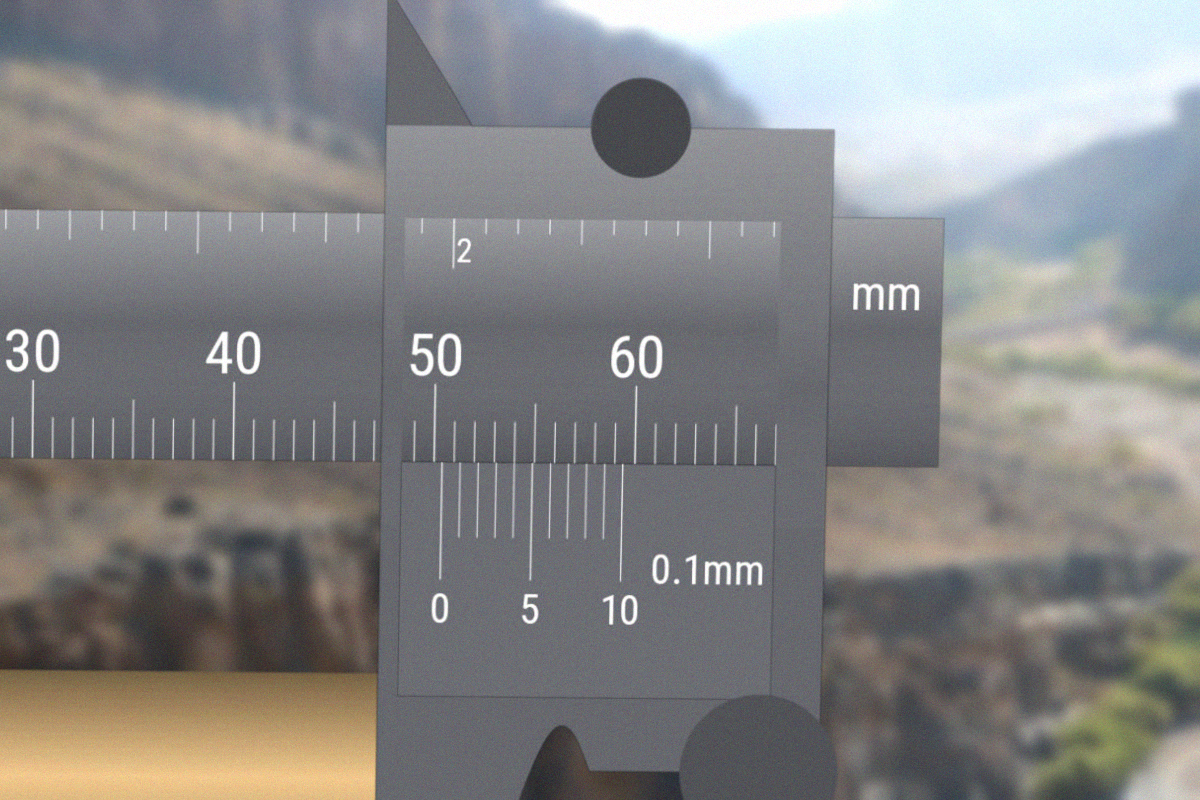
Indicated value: 50.4 mm
